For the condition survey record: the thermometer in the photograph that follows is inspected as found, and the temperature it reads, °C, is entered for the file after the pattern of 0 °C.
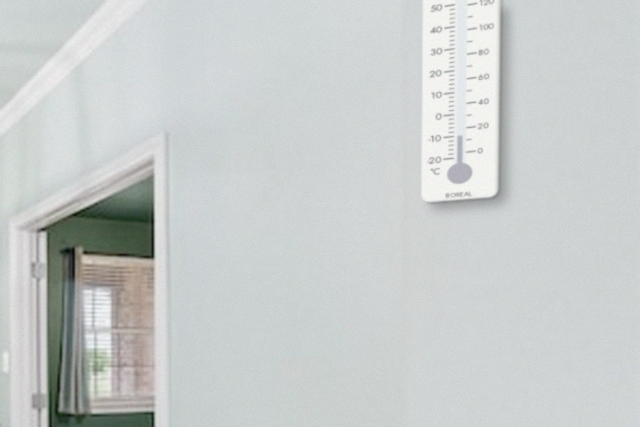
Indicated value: -10 °C
